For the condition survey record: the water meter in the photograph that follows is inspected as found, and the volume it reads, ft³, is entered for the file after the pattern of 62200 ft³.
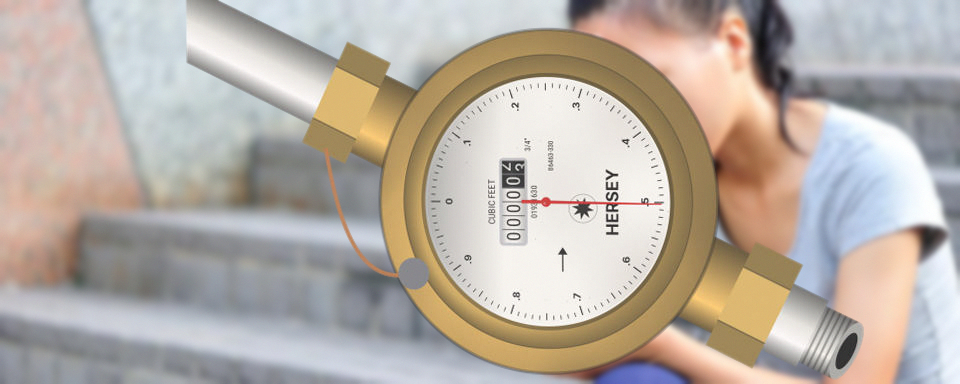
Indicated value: 2.50 ft³
